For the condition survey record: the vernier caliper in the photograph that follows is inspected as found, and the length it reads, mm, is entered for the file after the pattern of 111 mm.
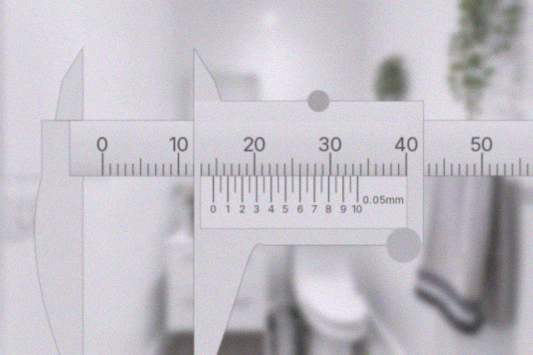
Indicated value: 14.6 mm
